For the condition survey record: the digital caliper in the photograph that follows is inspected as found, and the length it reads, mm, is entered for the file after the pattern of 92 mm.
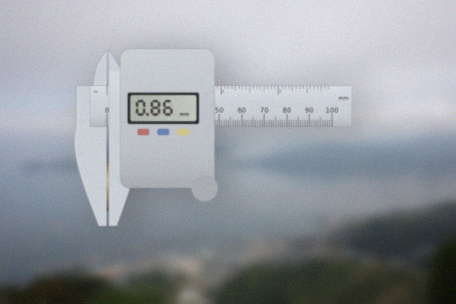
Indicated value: 0.86 mm
